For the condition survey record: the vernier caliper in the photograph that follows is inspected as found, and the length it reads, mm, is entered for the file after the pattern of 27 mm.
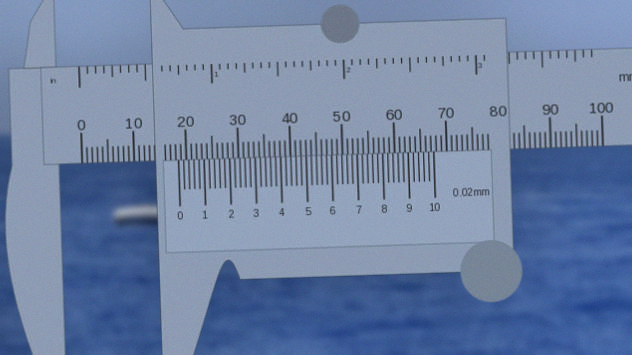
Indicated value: 18.5 mm
